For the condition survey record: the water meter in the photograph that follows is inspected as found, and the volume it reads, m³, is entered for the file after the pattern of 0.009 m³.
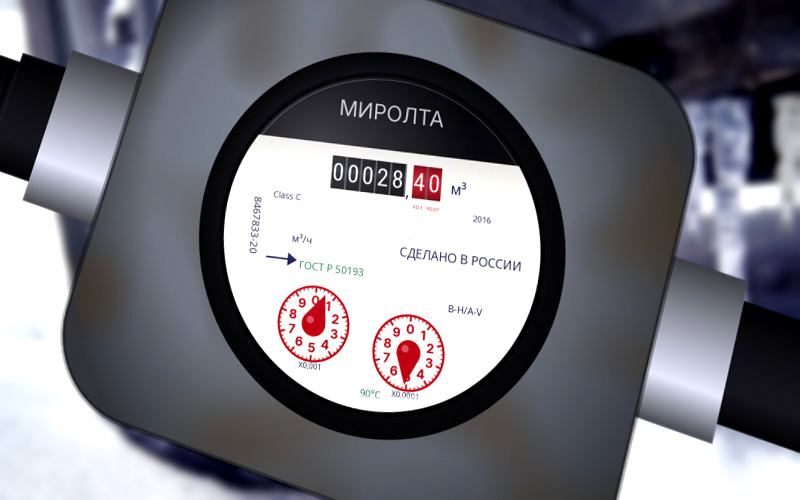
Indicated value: 28.4005 m³
